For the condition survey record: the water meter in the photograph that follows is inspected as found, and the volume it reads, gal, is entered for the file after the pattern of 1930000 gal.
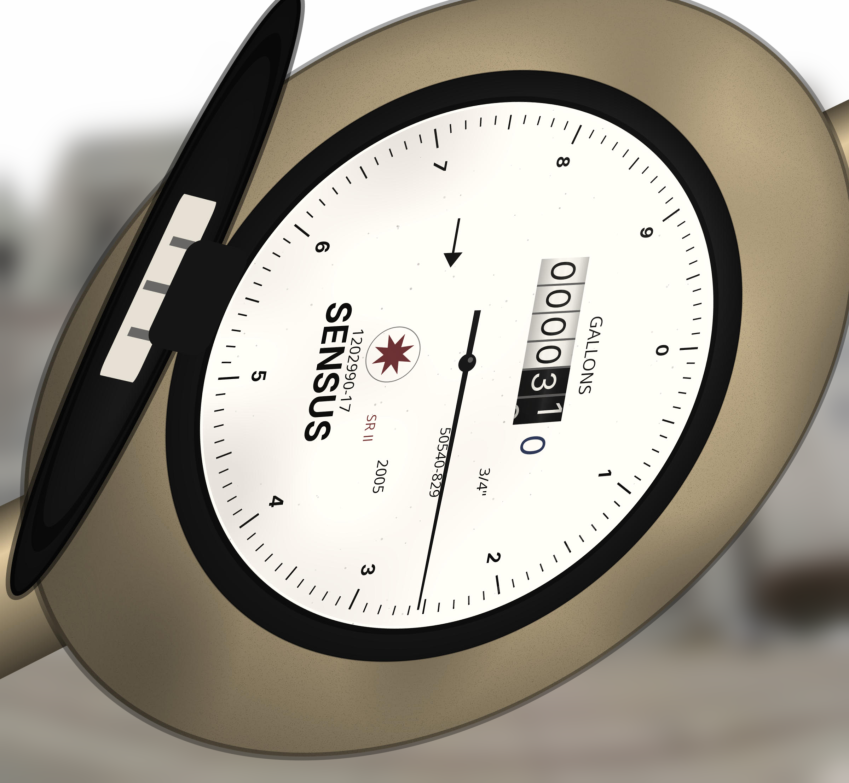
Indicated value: 312.5 gal
